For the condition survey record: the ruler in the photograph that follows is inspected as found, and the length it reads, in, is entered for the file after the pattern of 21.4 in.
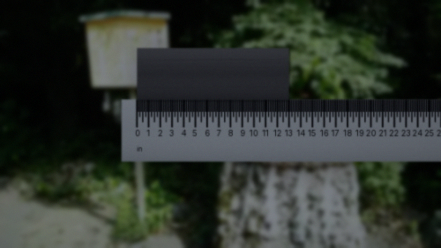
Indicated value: 13 in
